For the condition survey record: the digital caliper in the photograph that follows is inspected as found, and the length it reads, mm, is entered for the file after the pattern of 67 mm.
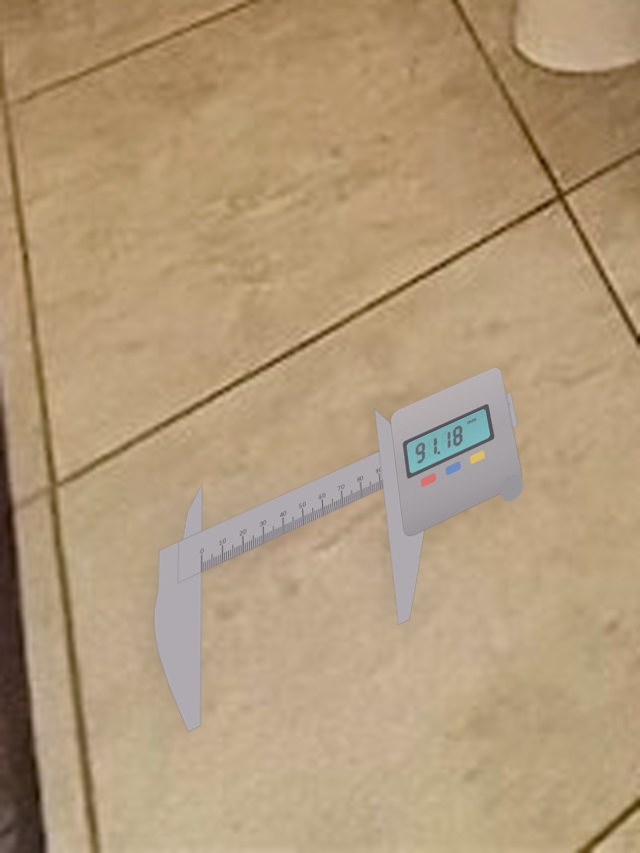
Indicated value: 91.18 mm
